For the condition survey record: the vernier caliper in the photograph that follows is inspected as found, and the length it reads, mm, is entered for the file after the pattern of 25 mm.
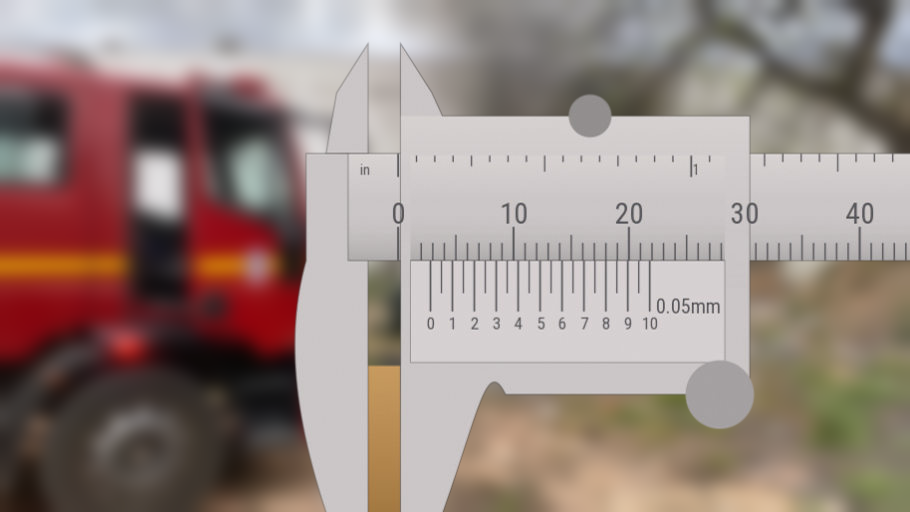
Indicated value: 2.8 mm
